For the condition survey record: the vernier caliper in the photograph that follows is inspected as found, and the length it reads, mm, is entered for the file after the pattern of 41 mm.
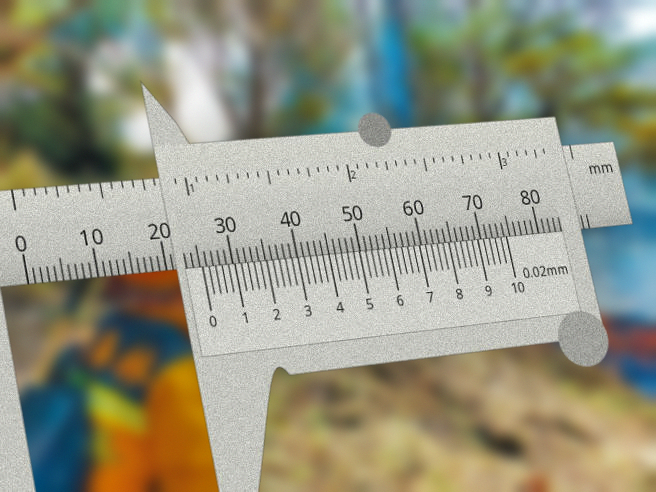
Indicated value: 25.4 mm
